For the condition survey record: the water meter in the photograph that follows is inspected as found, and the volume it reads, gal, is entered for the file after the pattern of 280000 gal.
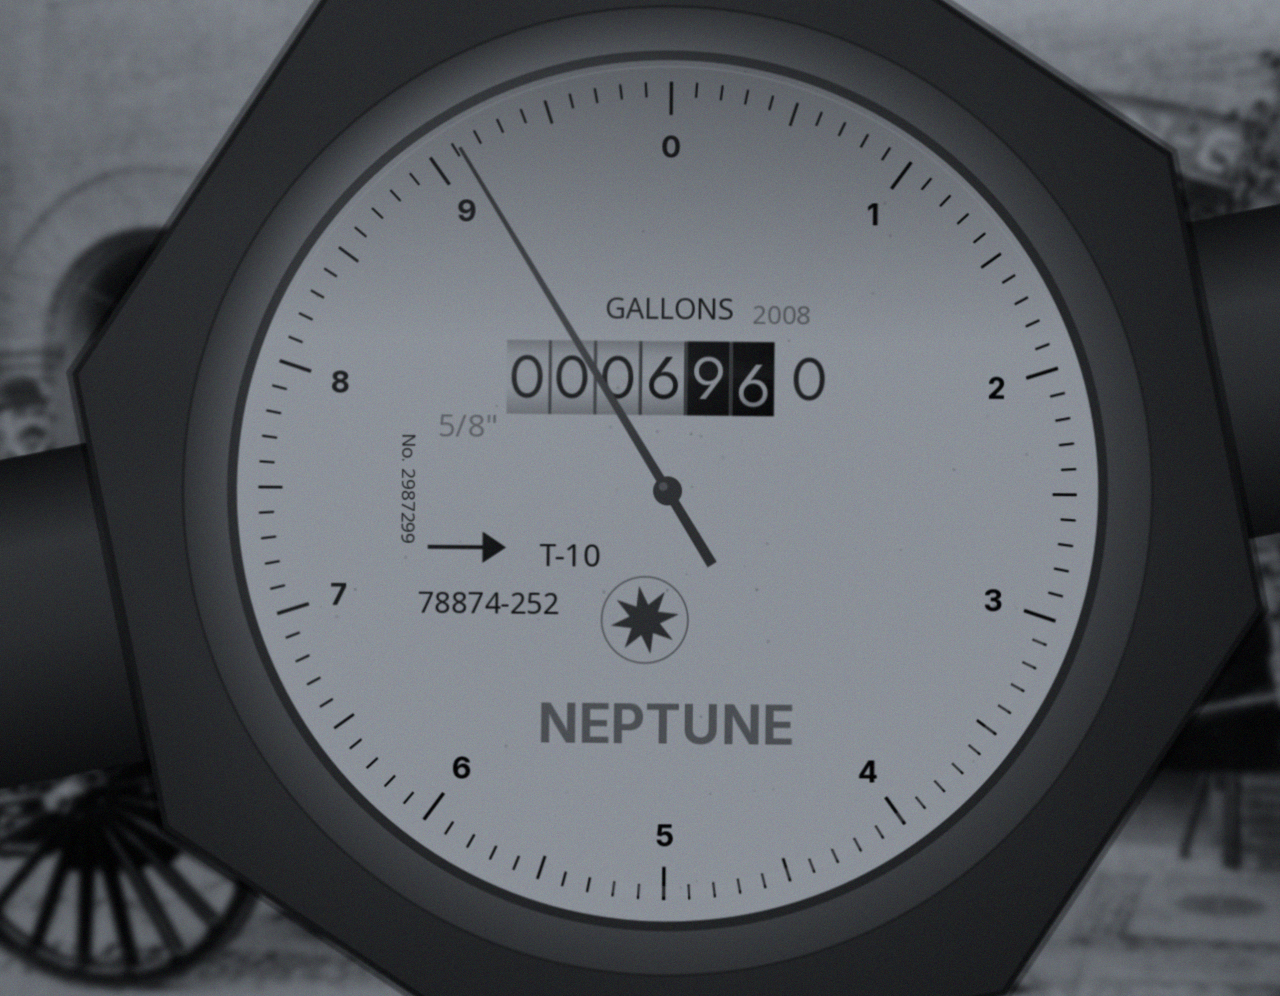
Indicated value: 6959.1 gal
